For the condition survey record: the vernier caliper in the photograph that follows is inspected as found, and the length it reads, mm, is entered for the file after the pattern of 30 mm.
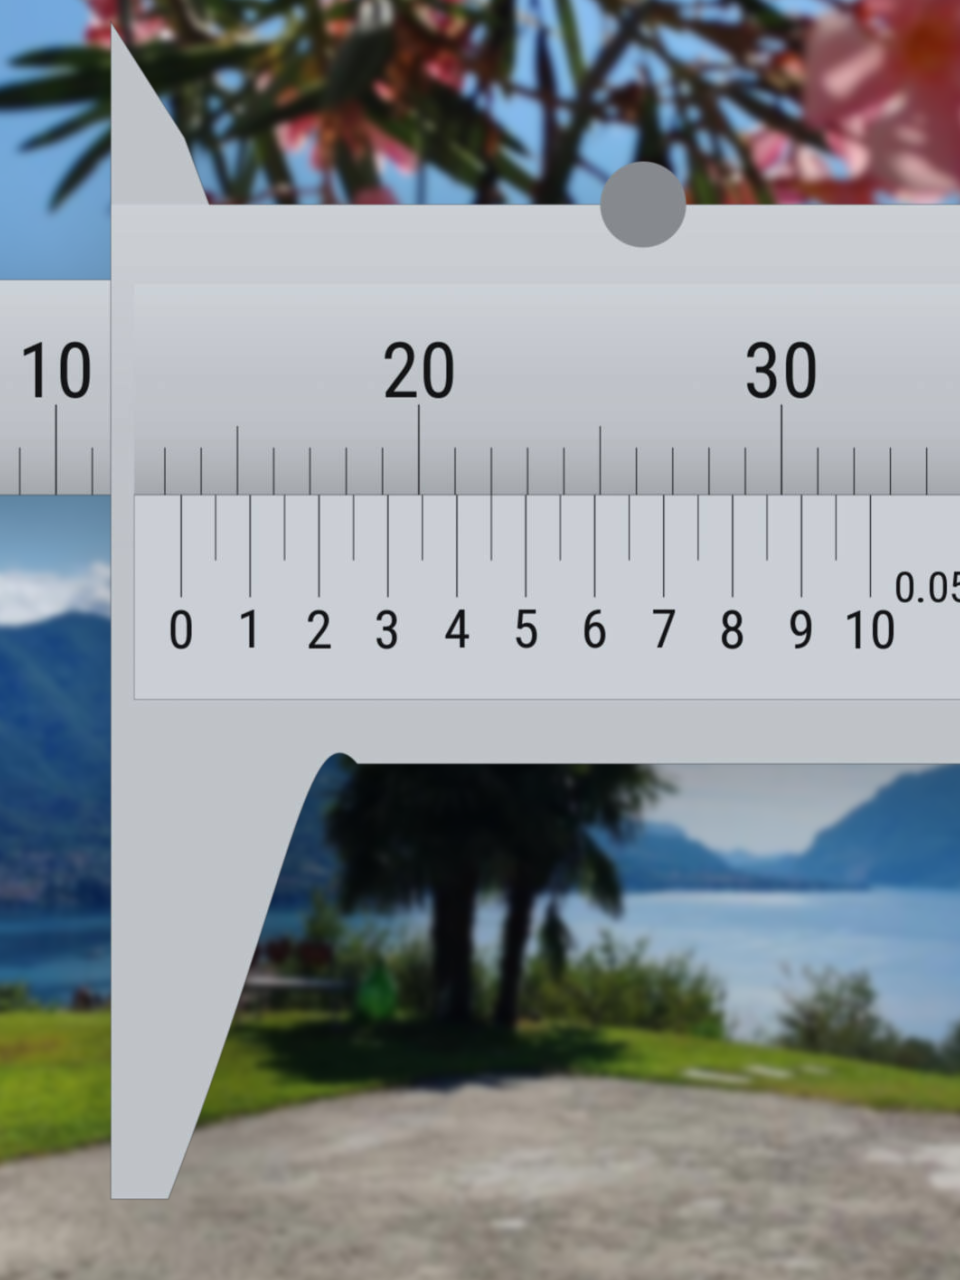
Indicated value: 13.45 mm
